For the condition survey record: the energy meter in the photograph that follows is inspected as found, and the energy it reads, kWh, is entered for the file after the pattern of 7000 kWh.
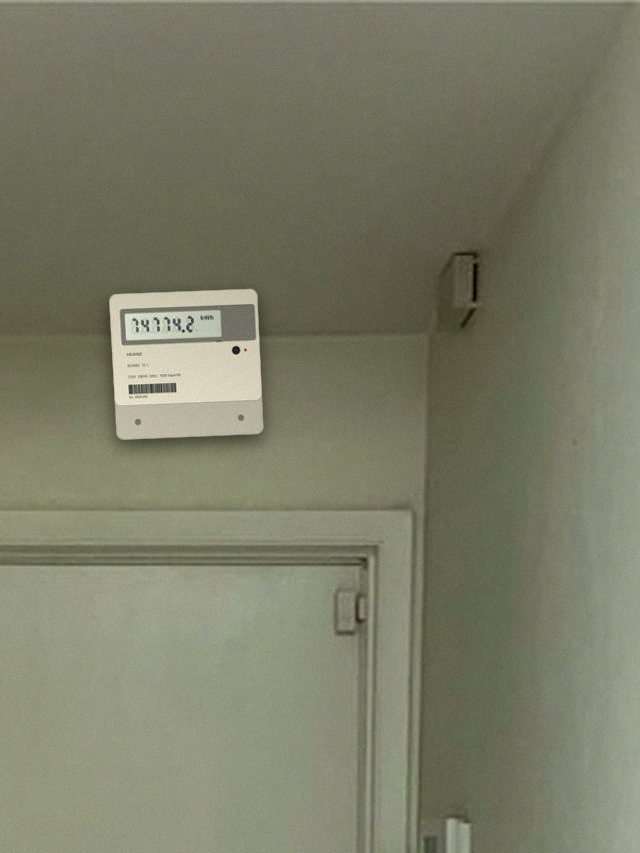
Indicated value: 74774.2 kWh
